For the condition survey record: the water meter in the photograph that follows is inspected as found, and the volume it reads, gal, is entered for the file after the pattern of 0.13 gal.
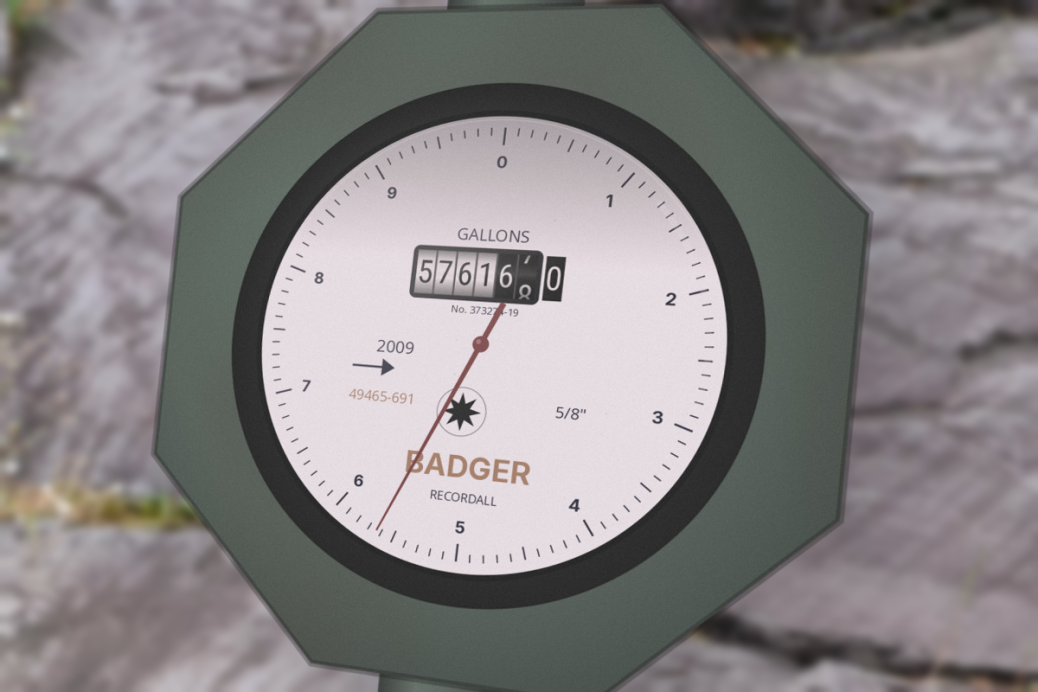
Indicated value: 5761675.6 gal
